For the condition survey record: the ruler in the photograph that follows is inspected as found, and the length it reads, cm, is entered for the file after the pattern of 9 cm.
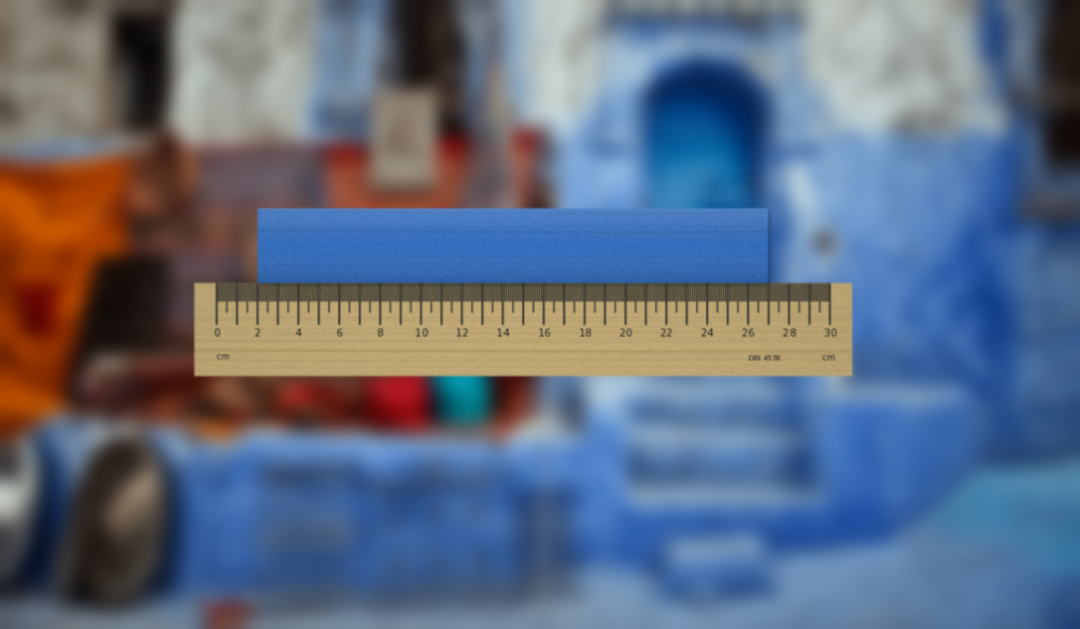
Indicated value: 25 cm
